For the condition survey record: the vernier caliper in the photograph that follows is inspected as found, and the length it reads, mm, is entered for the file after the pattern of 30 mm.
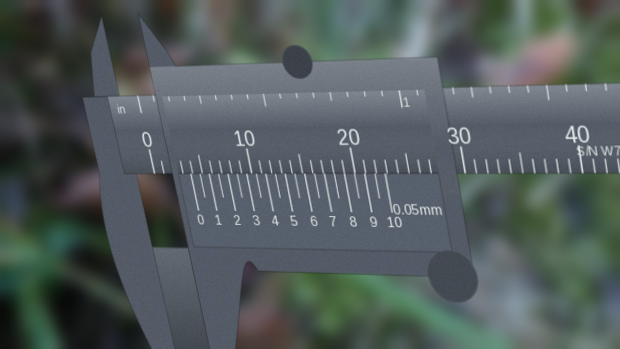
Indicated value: 3.8 mm
